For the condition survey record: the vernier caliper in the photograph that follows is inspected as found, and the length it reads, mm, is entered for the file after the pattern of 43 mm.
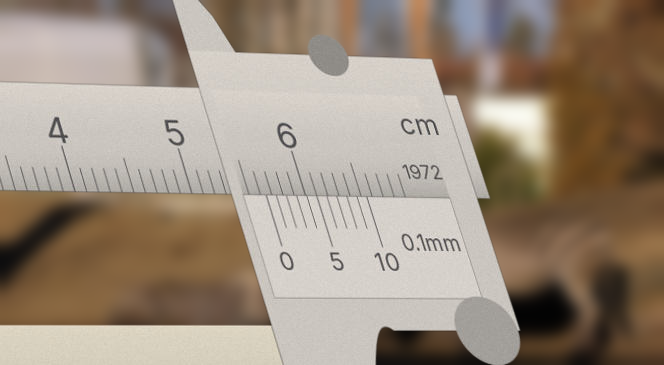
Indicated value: 56.5 mm
